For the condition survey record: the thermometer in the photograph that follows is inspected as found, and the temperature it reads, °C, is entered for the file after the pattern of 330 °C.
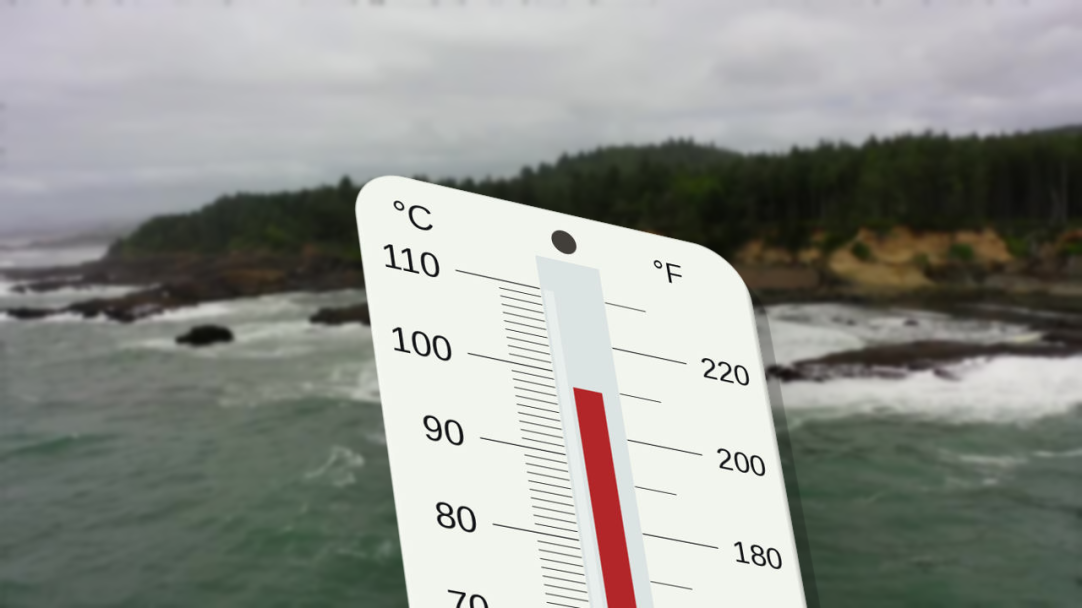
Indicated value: 98.5 °C
